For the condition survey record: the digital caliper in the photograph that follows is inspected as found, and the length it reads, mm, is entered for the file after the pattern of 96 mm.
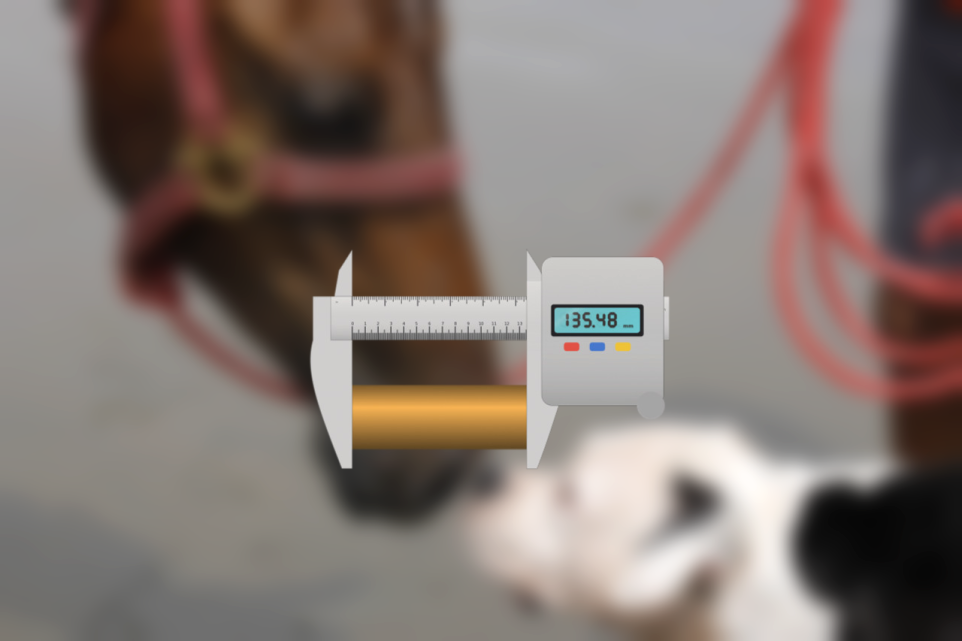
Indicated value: 135.48 mm
